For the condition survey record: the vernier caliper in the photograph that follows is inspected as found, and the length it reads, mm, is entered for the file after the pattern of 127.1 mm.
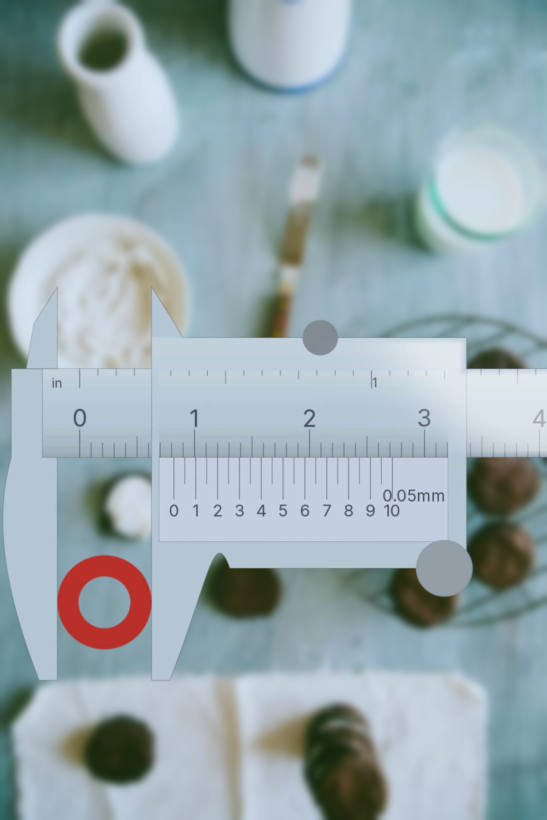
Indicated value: 8.2 mm
